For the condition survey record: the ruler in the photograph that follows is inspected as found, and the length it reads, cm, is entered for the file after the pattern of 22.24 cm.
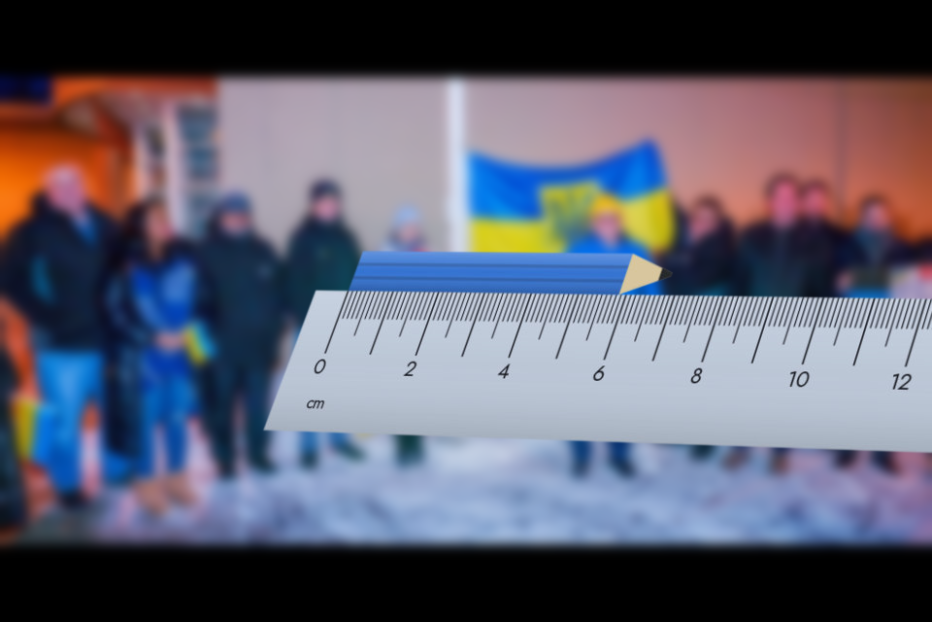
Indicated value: 6.8 cm
